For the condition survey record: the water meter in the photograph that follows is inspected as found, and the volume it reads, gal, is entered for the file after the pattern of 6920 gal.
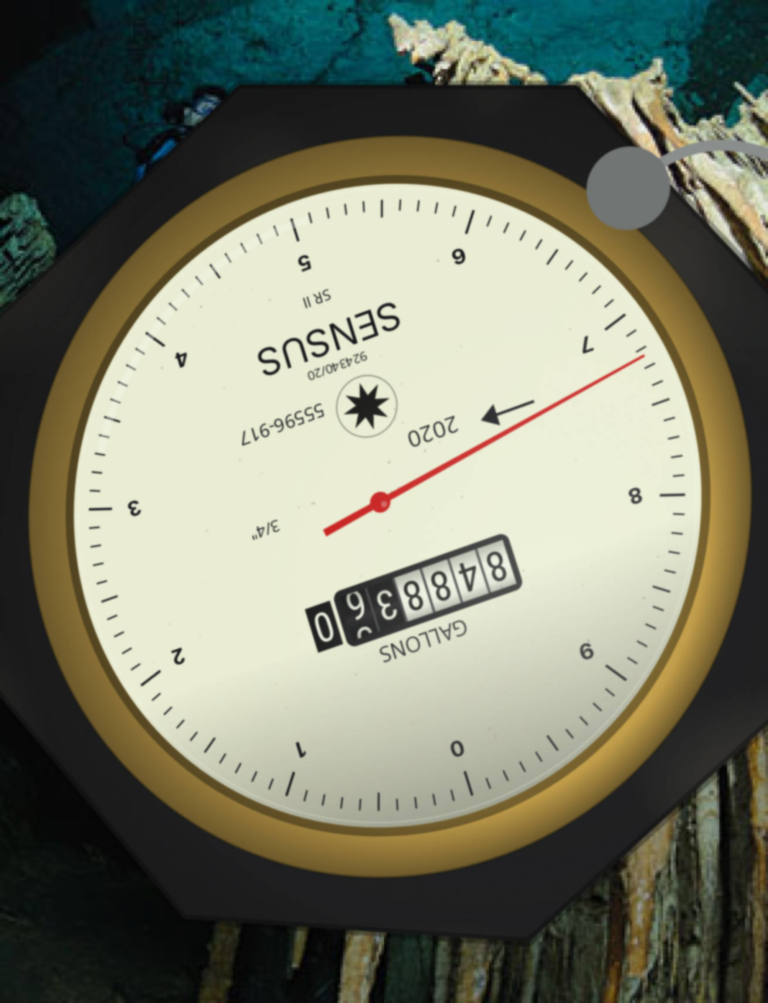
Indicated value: 8488357.2 gal
